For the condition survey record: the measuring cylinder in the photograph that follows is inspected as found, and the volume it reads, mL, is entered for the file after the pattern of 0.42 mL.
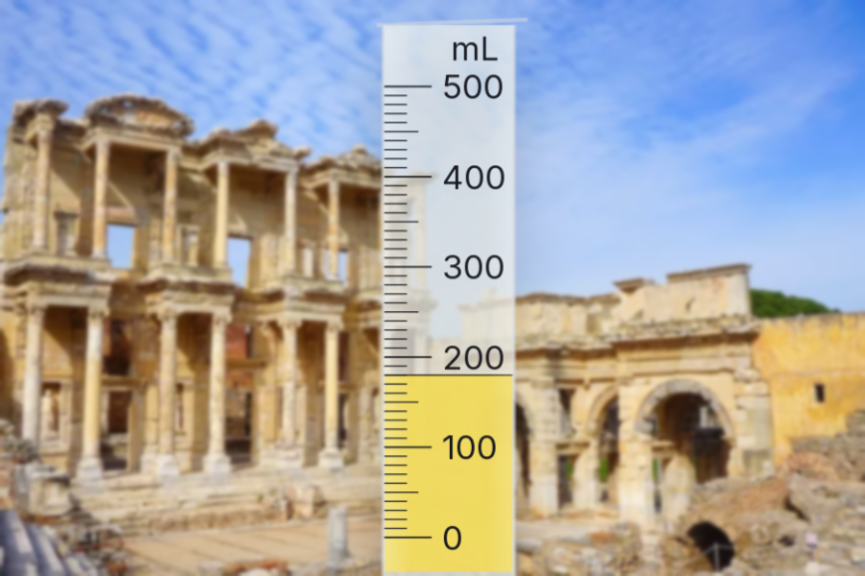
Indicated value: 180 mL
